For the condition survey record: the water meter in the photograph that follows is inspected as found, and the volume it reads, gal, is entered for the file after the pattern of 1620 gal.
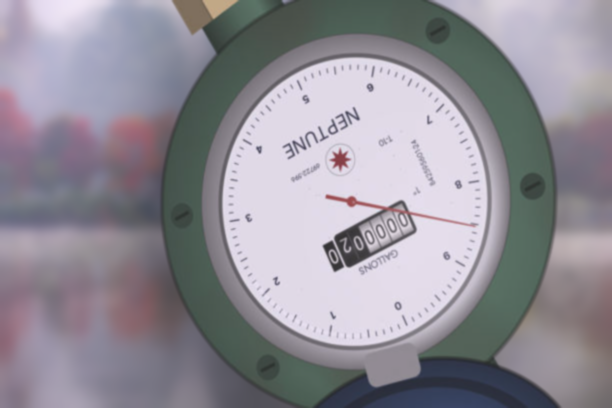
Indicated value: 18.5 gal
